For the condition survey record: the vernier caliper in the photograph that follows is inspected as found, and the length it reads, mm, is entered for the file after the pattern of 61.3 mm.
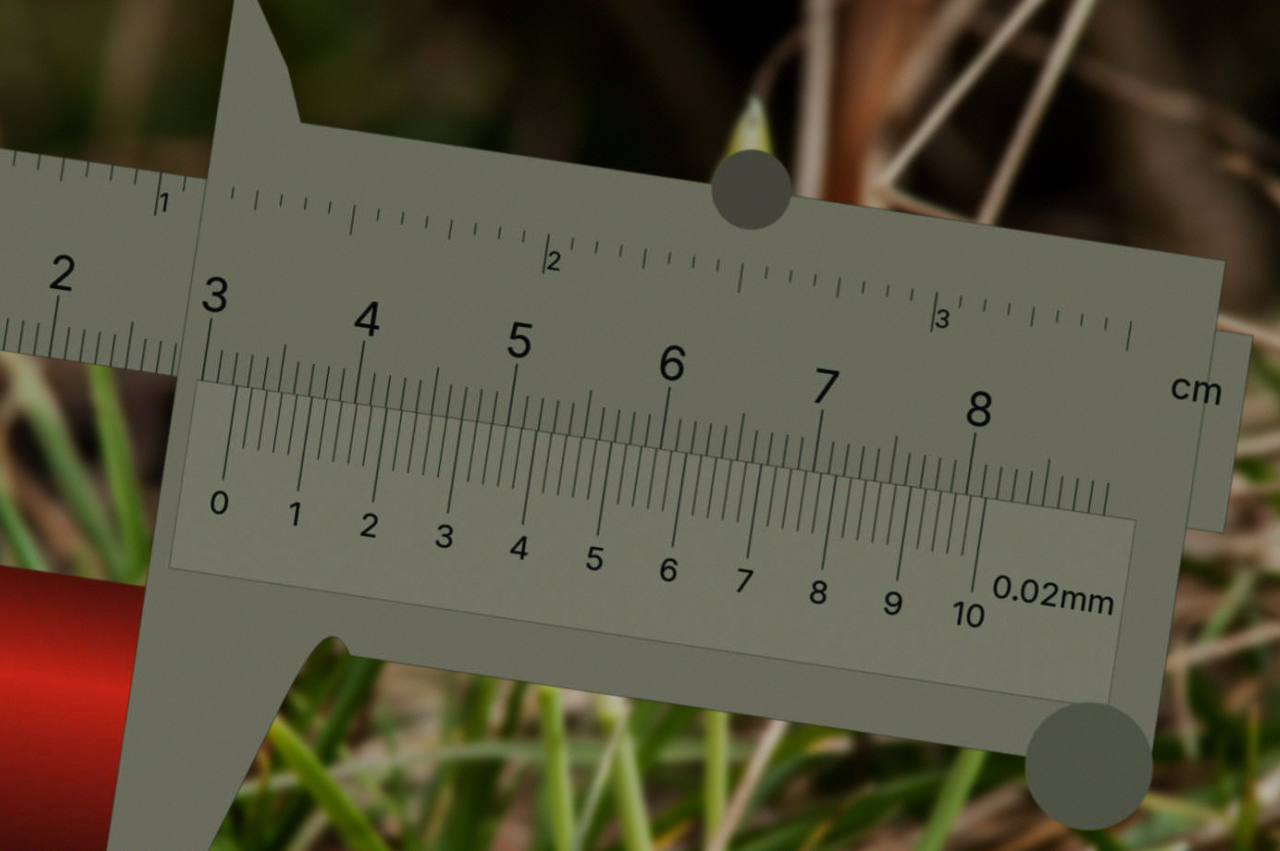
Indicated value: 32.3 mm
